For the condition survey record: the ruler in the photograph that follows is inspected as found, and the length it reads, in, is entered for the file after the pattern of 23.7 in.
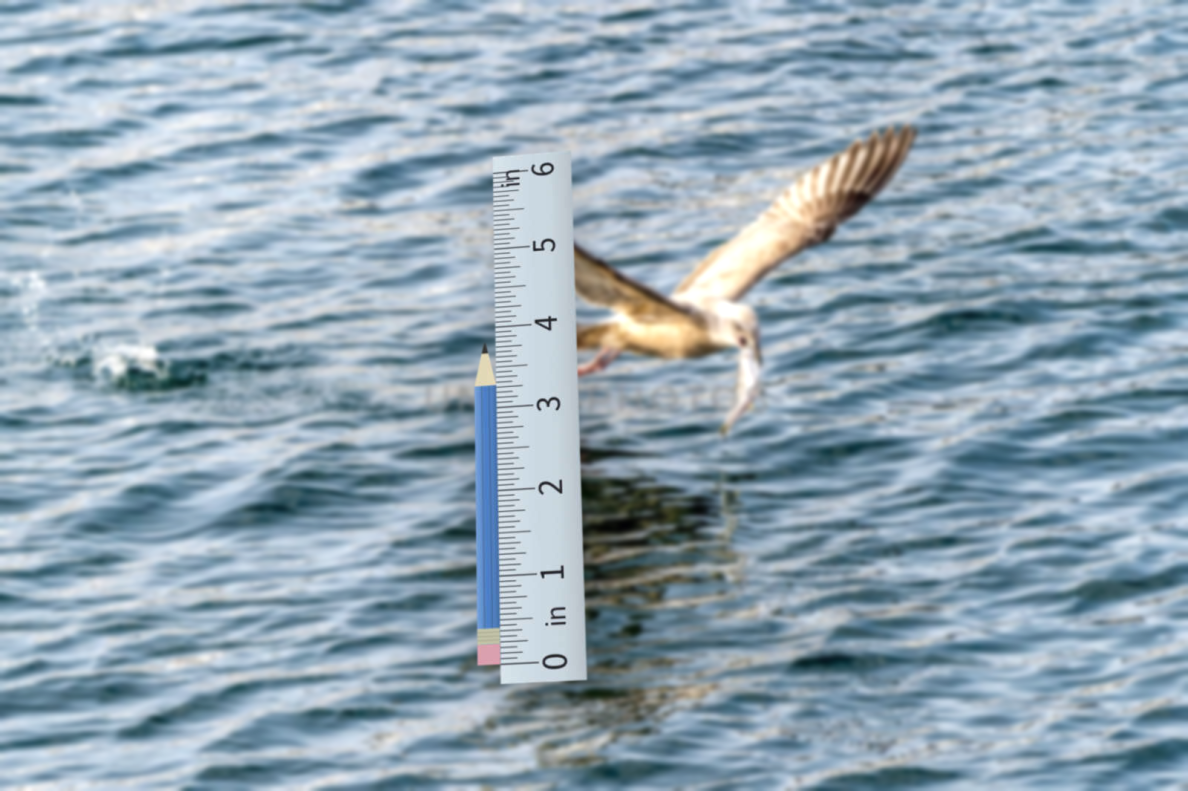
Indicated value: 3.8125 in
